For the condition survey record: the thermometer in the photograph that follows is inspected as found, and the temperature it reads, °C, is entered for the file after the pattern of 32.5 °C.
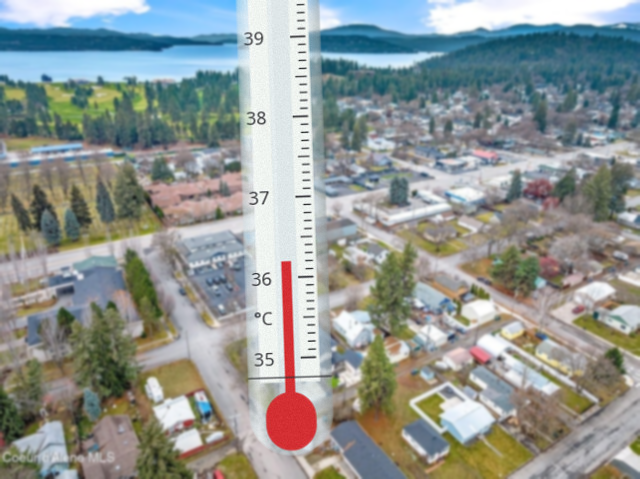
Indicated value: 36.2 °C
